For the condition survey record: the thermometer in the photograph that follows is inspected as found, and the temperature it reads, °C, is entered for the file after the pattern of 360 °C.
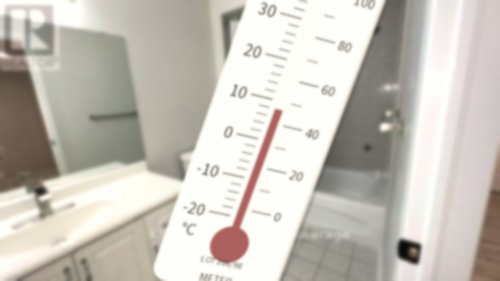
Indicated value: 8 °C
